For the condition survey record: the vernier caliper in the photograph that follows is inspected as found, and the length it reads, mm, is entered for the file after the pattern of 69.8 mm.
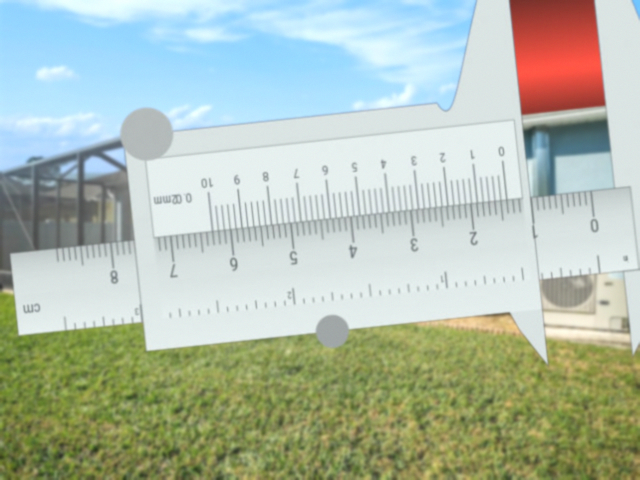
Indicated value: 14.0 mm
